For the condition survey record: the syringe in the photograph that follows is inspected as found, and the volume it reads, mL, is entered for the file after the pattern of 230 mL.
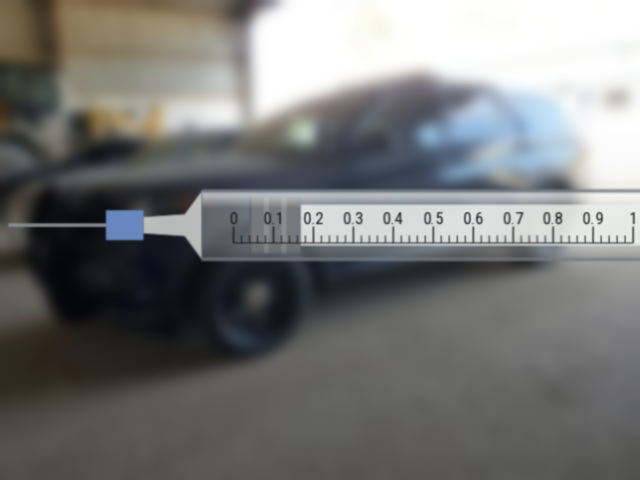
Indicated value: 0.04 mL
